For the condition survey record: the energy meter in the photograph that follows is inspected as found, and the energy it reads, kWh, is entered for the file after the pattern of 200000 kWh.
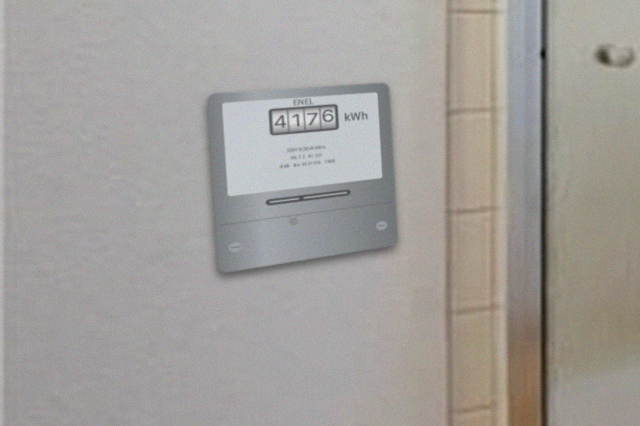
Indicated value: 4176 kWh
